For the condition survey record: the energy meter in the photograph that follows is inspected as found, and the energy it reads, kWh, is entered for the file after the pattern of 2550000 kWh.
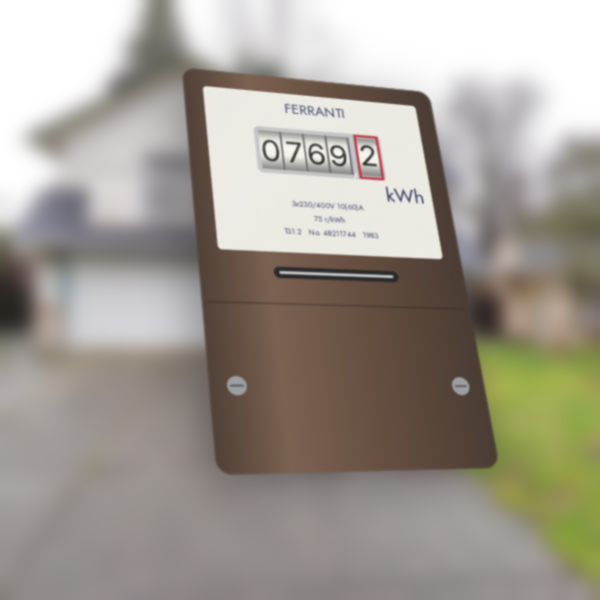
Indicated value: 769.2 kWh
